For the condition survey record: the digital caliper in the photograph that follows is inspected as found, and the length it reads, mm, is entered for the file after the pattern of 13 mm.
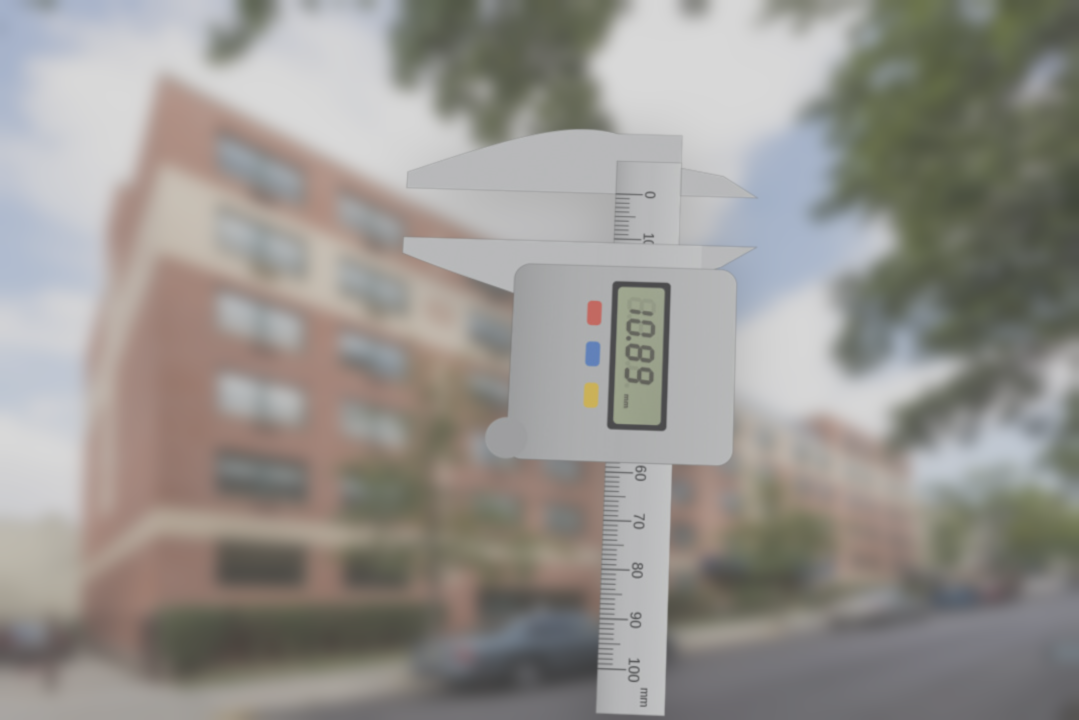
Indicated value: 10.89 mm
